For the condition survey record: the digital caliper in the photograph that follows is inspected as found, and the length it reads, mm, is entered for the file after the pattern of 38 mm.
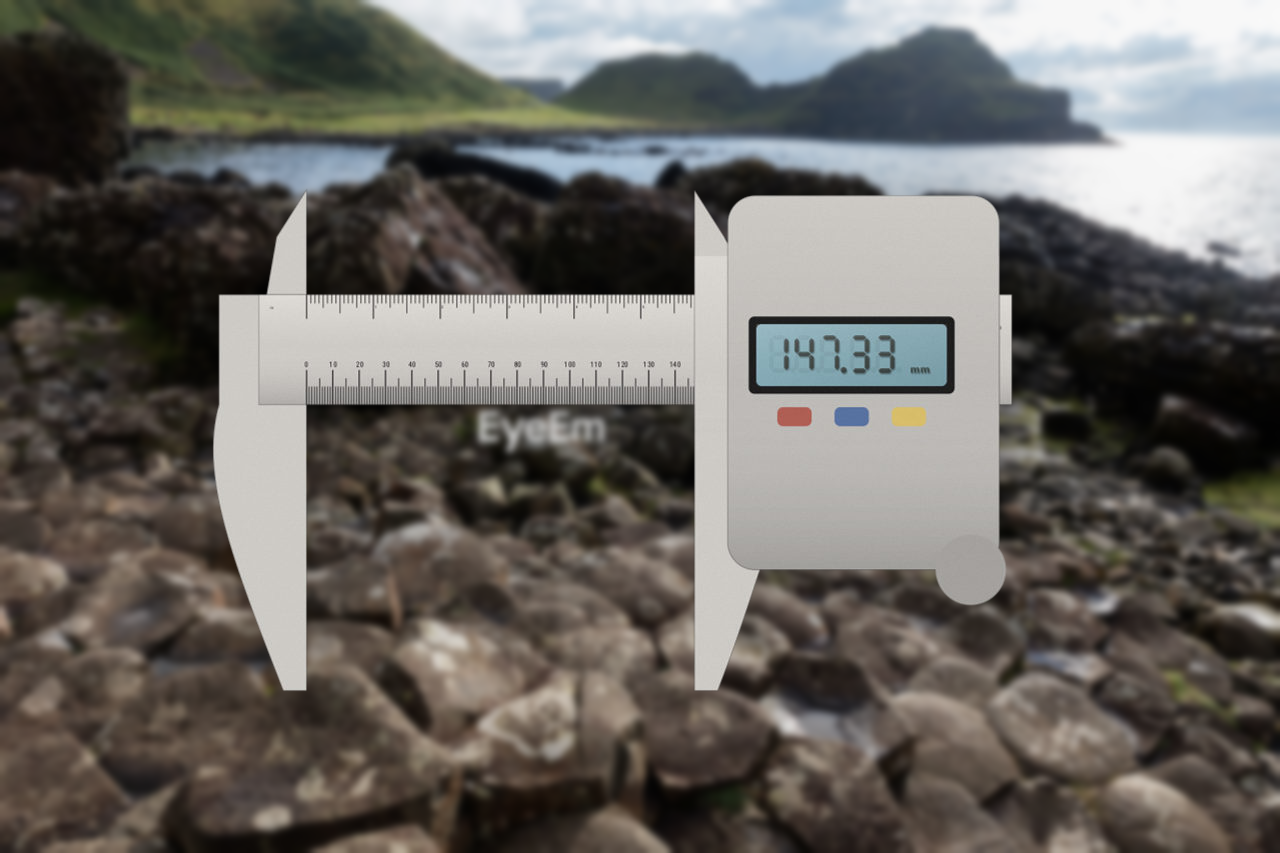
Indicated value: 147.33 mm
